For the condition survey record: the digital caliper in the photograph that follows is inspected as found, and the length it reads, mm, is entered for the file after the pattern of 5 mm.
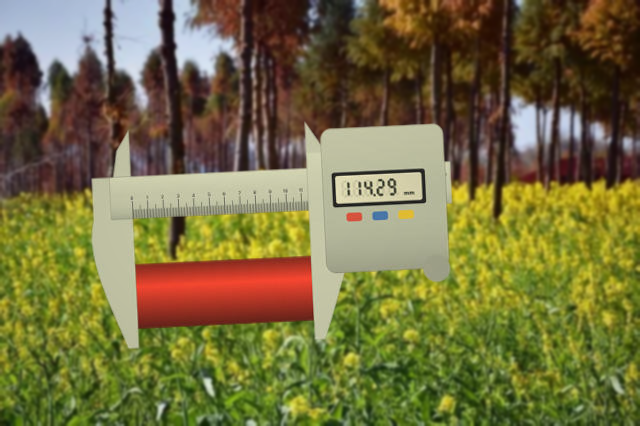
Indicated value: 114.29 mm
